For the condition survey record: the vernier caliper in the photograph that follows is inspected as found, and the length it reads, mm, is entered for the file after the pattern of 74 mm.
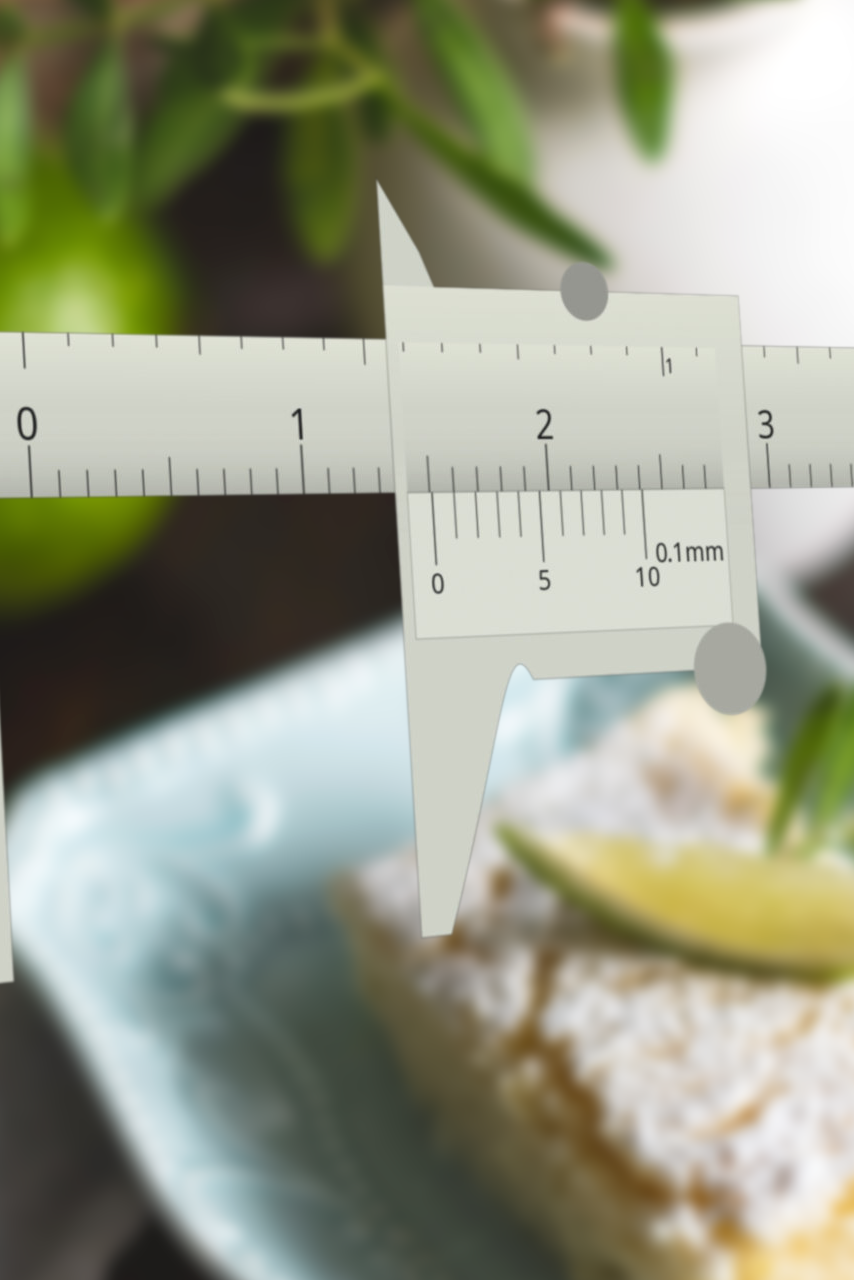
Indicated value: 15.1 mm
